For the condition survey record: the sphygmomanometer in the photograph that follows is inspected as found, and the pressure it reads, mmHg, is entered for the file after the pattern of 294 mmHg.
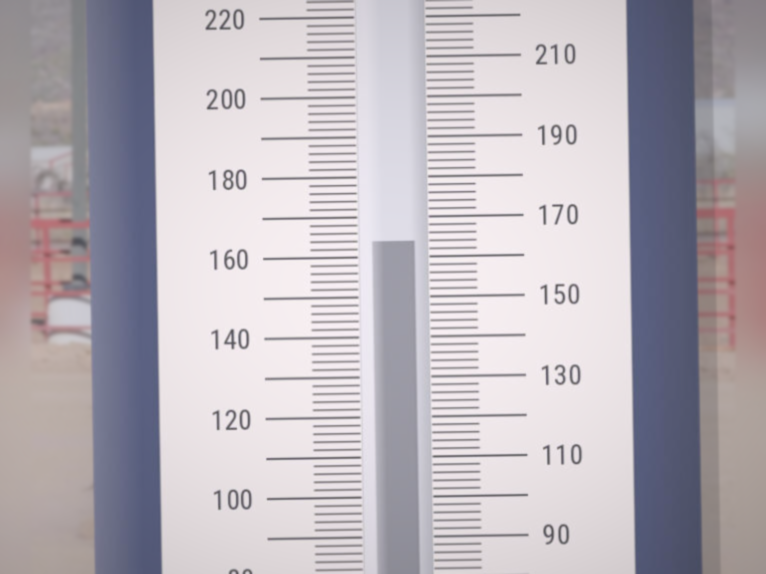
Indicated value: 164 mmHg
